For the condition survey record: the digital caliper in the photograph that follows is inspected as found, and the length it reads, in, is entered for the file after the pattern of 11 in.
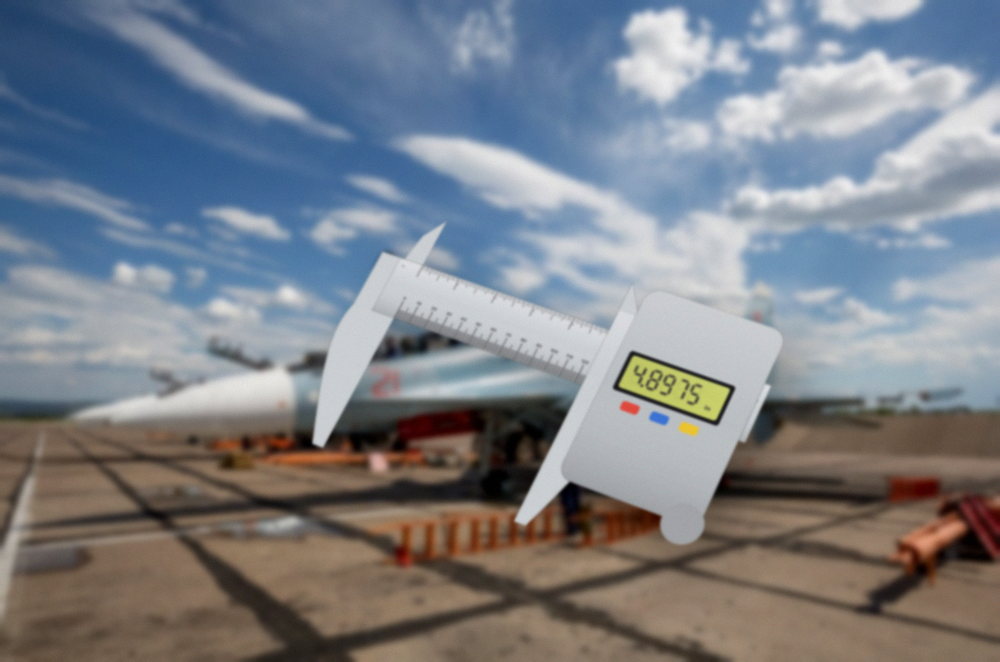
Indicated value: 4.8975 in
